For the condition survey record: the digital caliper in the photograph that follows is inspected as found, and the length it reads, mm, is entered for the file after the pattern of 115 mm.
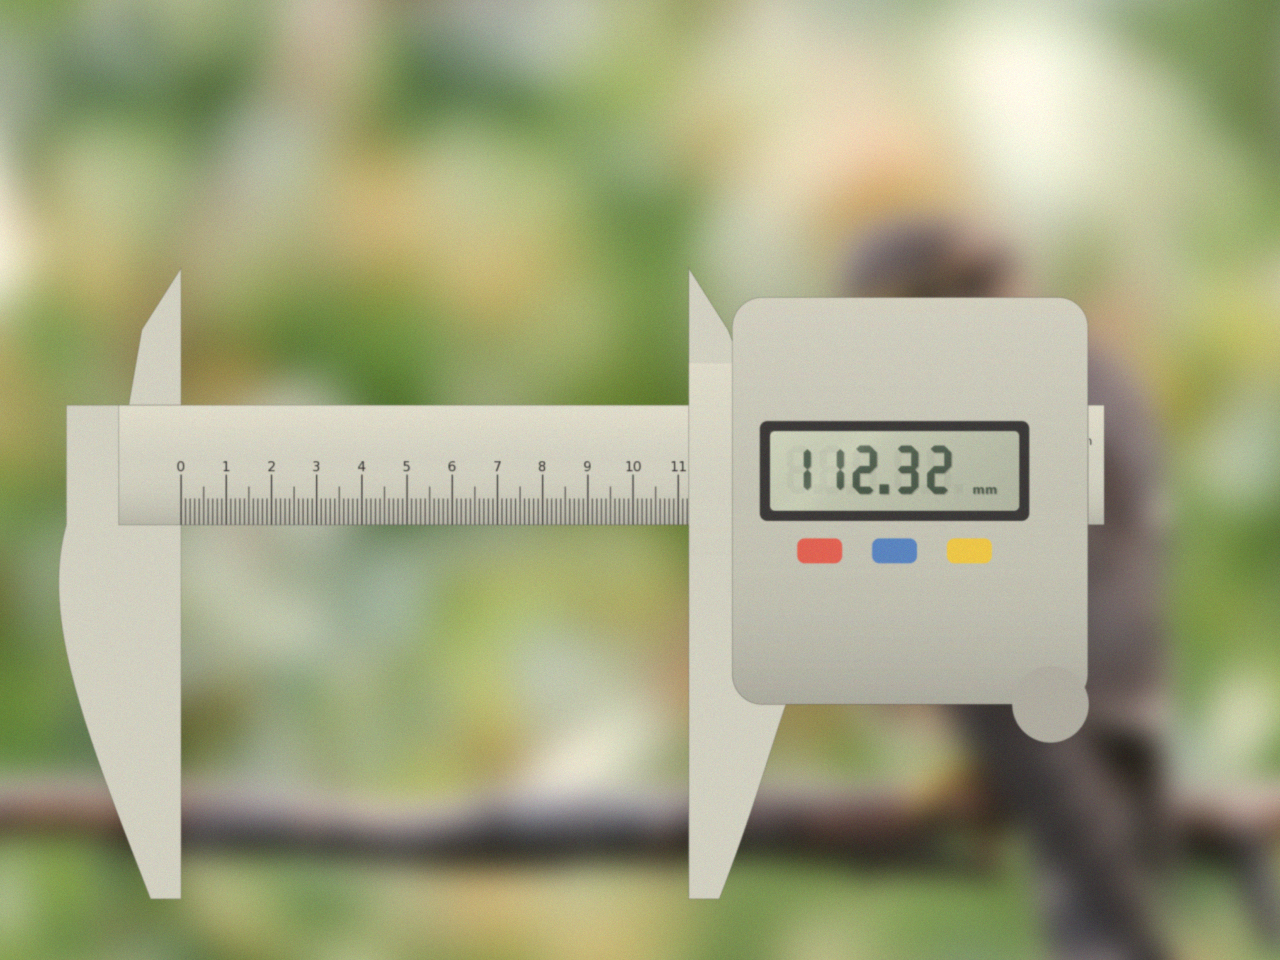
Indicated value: 112.32 mm
